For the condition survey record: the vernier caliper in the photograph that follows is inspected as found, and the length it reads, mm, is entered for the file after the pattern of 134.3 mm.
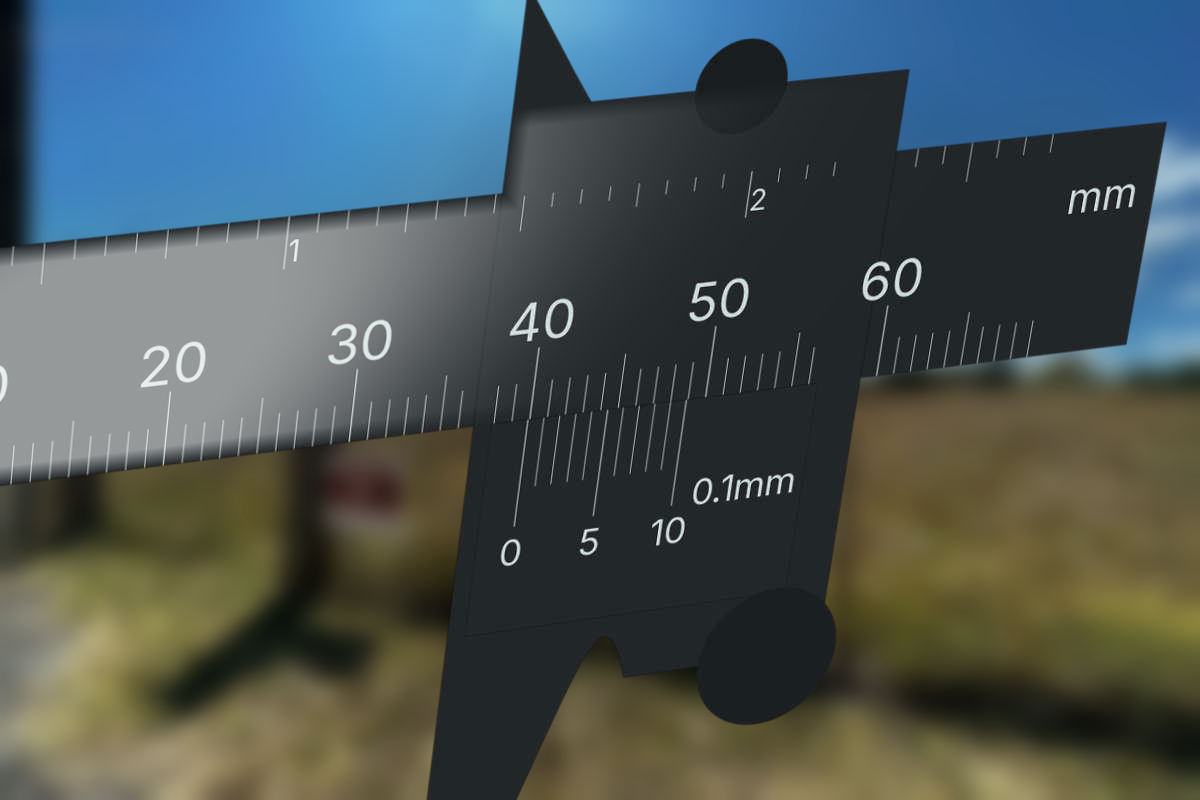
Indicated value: 39.9 mm
